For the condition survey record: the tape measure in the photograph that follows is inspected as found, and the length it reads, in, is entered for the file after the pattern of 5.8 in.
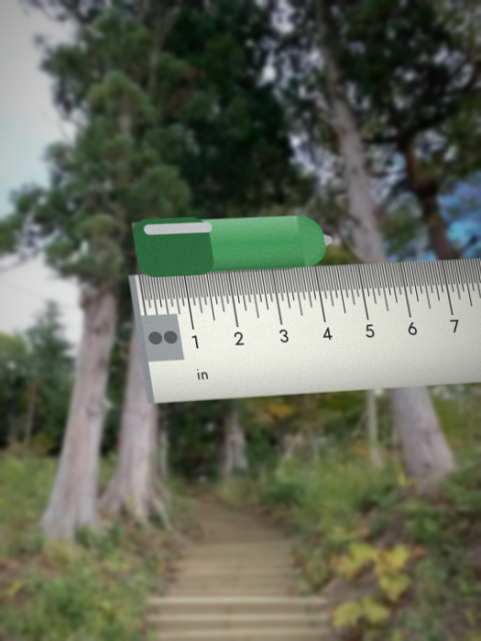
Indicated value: 4.5 in
